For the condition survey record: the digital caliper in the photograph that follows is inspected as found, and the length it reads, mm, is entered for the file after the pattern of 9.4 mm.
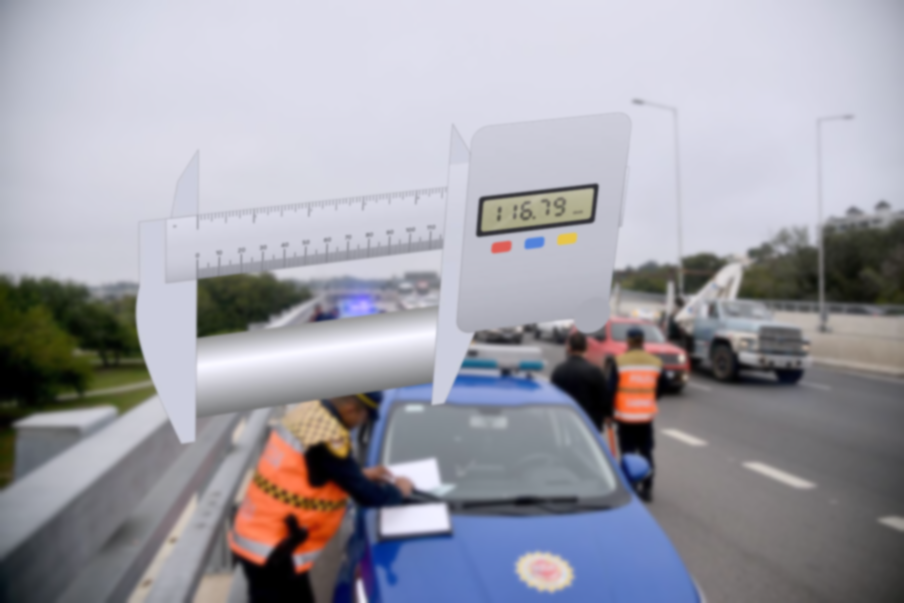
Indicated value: 116.79 mm
